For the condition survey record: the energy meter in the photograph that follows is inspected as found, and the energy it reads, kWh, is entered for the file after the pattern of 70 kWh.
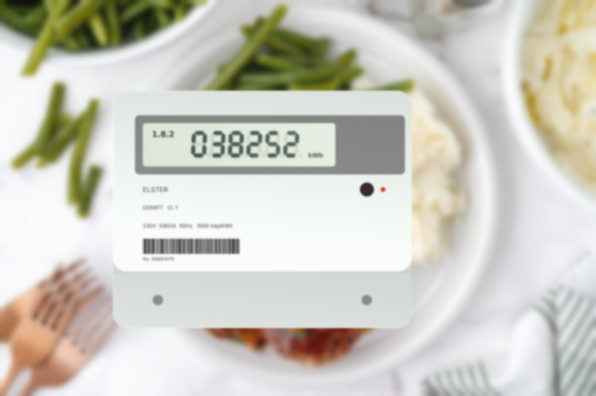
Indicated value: 38252 kWh
